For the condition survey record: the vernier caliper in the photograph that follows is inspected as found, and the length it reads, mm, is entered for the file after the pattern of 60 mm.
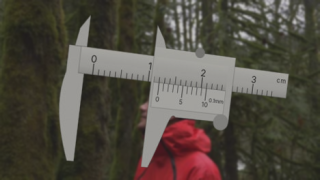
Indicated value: 12.0 mm
